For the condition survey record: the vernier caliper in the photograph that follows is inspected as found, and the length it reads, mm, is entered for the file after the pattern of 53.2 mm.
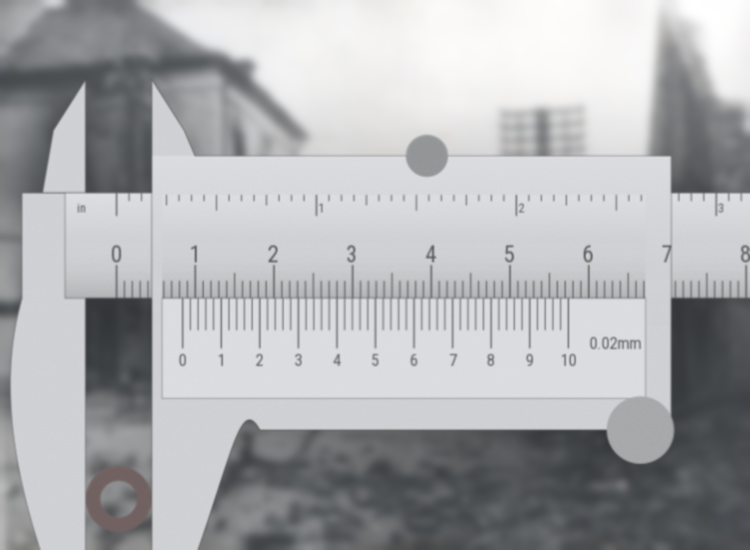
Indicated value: 8.4 mm
